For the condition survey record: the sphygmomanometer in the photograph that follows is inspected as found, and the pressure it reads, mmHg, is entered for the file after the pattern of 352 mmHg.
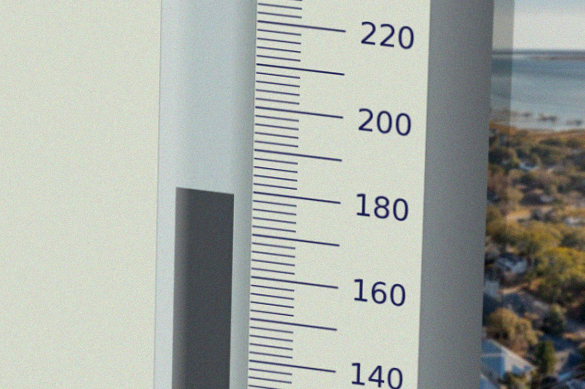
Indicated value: 179 mmHg
